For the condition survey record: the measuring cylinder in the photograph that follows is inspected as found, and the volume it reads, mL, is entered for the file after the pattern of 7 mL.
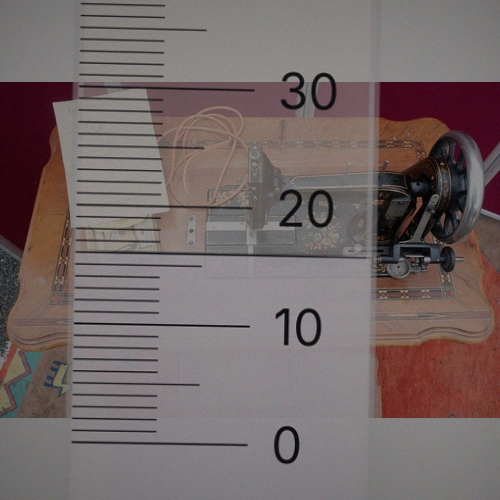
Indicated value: 16 mL
